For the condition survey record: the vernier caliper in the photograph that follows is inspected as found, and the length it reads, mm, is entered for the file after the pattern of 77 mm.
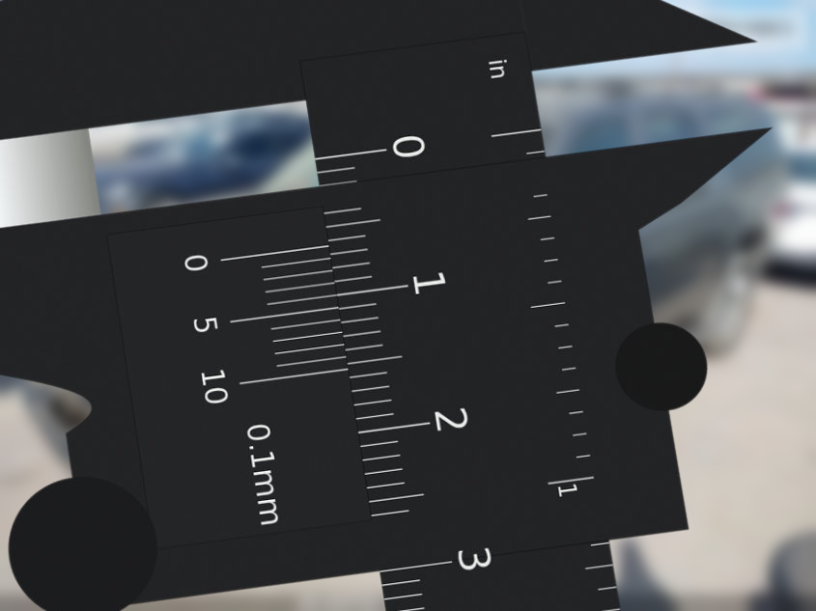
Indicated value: 6.4 mm
